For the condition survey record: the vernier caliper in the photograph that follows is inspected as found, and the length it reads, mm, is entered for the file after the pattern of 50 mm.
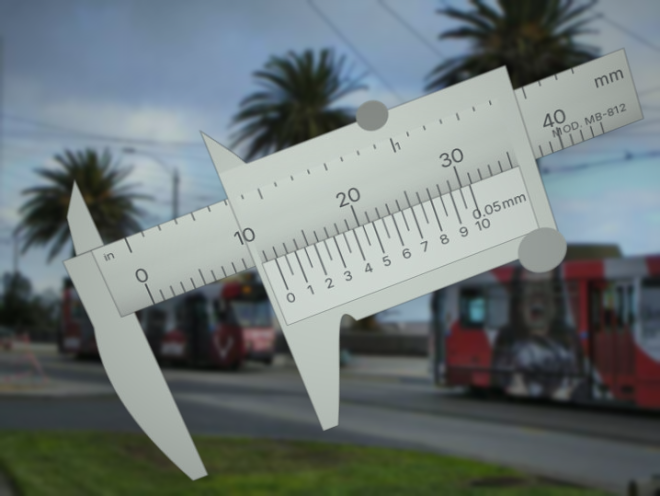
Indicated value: 11.8 mm
